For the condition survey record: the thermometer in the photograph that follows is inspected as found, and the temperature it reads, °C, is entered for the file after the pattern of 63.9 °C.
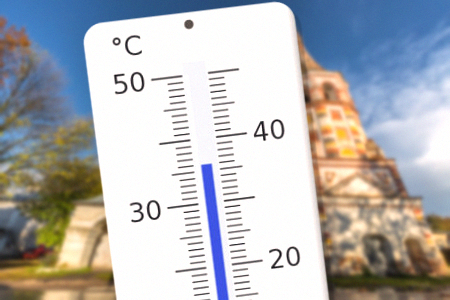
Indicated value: 36 °C
